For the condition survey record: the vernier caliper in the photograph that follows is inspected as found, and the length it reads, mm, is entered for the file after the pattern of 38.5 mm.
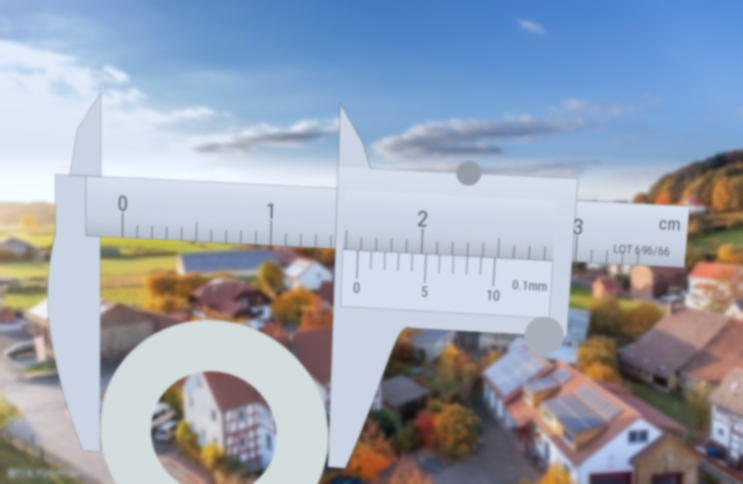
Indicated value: 15.8 mm
